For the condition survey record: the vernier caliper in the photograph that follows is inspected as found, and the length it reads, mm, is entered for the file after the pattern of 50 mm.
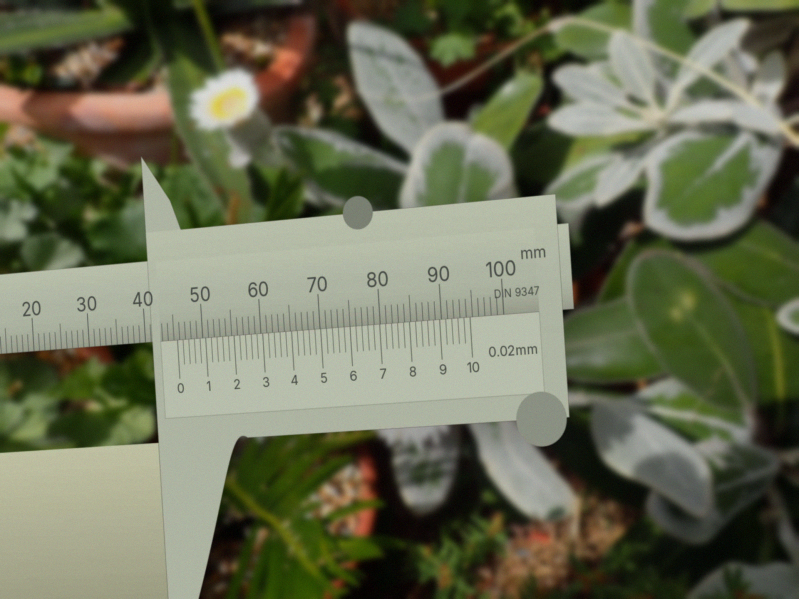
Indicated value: 45.6 mm
